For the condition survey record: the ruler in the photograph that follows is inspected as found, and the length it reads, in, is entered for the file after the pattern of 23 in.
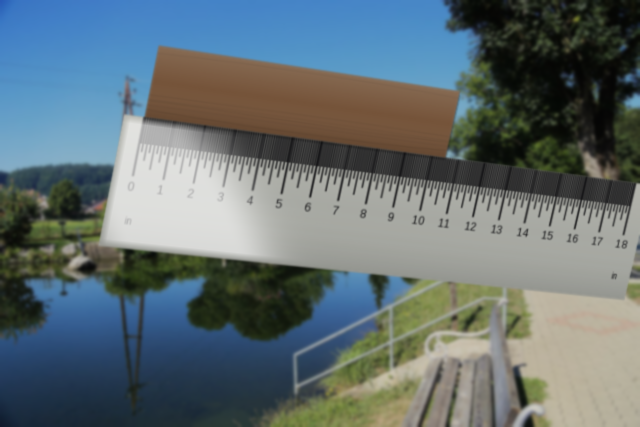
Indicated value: 10.5 in
